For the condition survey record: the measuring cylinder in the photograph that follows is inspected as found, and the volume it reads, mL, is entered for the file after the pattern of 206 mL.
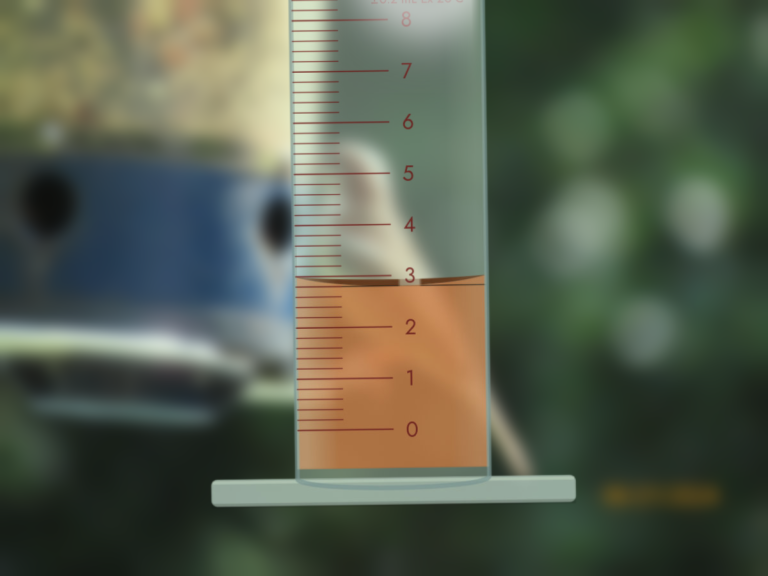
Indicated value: 2.8 mL
